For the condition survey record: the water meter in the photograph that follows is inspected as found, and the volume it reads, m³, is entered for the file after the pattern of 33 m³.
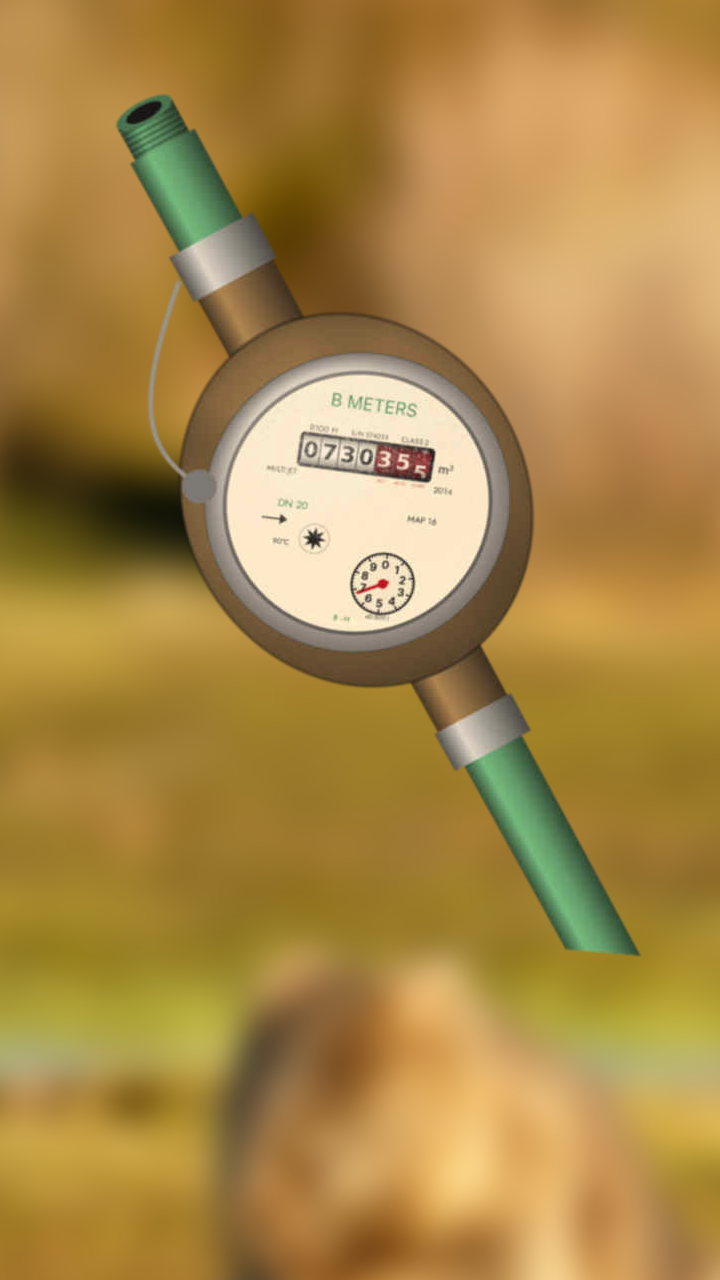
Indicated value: 730.3546 m³
